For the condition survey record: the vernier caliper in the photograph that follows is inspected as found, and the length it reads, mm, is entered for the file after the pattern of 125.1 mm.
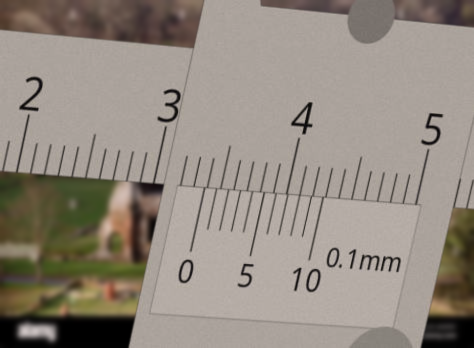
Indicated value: 33.8 mm
